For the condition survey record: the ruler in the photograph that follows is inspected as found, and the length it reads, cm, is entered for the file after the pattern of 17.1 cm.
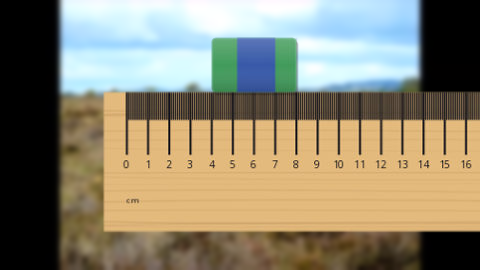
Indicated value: 4 cm
